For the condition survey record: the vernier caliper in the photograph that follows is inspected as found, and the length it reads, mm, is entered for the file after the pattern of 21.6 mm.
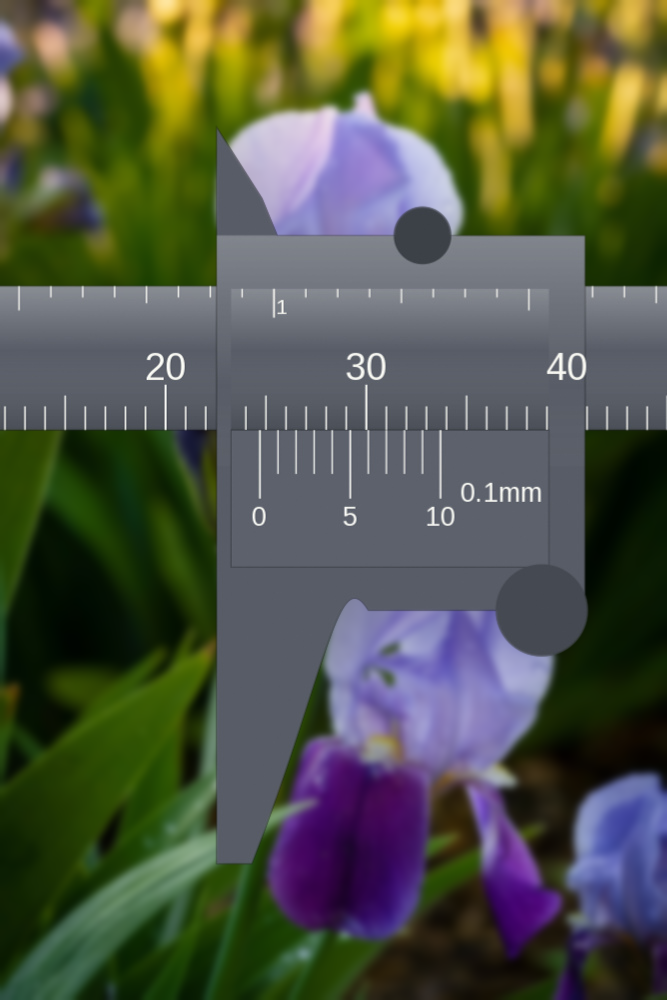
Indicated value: 24.7 mm
